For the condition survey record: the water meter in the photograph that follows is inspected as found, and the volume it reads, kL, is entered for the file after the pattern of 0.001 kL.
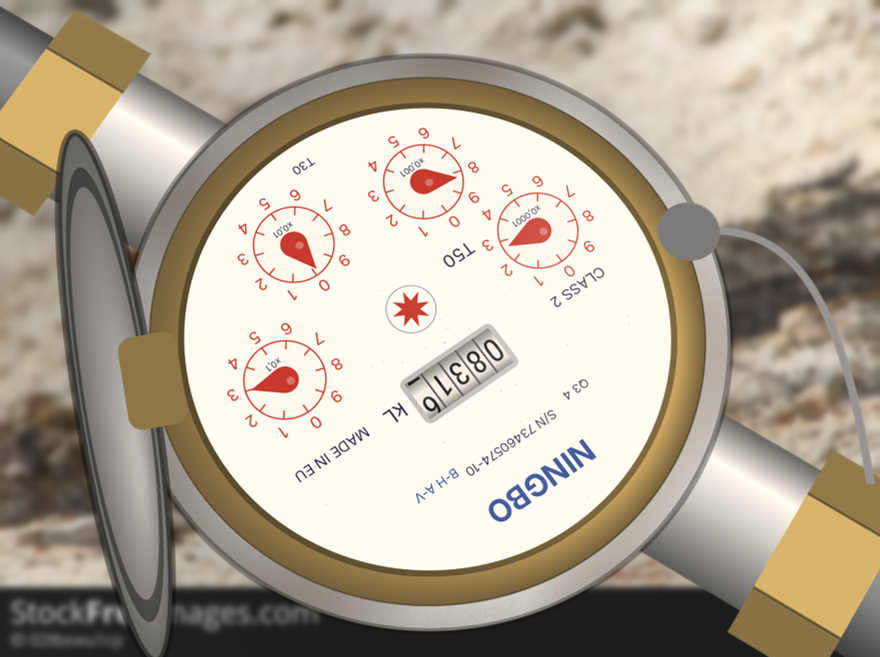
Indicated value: 8316.2982 kL
